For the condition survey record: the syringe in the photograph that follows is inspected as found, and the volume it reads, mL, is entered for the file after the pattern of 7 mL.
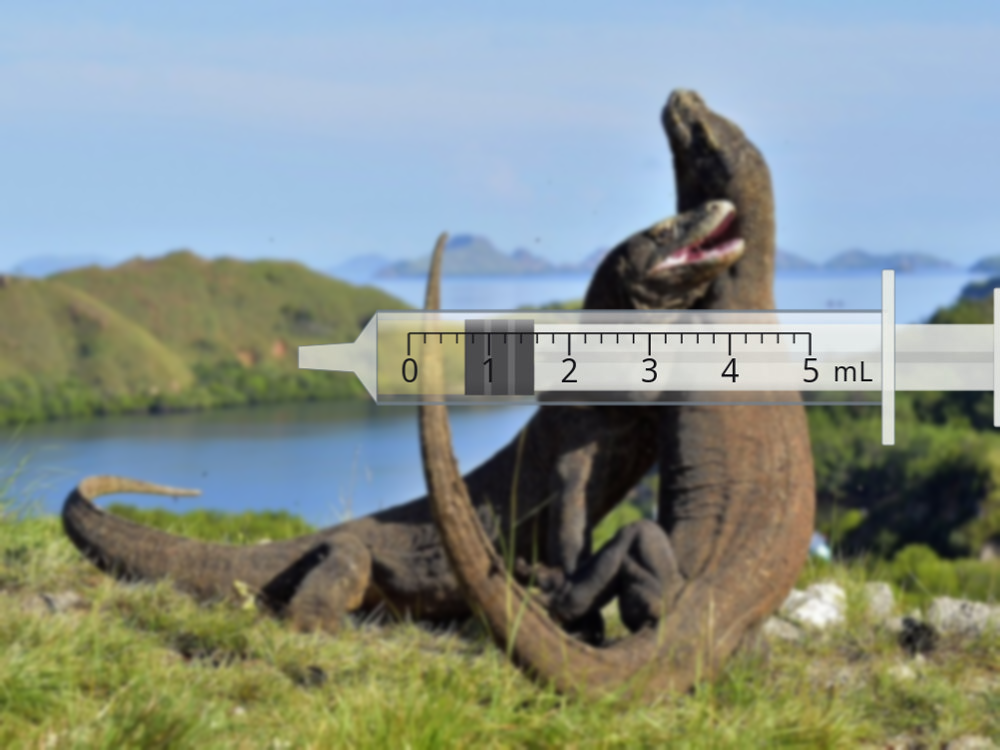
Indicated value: 0.7 mL
